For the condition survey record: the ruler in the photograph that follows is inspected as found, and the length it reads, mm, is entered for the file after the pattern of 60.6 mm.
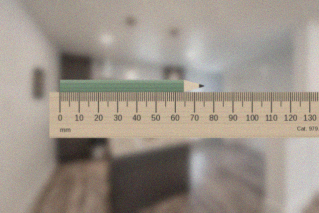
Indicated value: 75 mm
